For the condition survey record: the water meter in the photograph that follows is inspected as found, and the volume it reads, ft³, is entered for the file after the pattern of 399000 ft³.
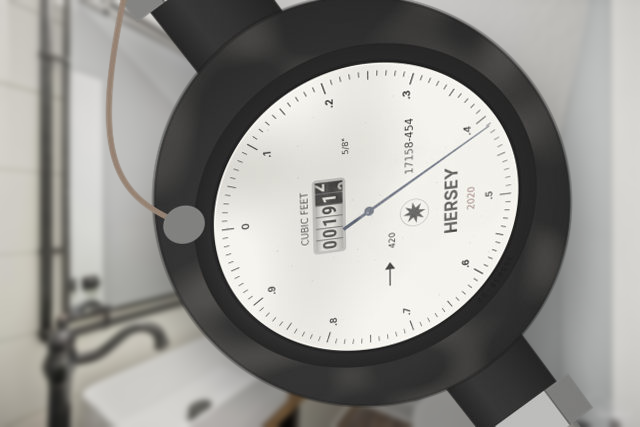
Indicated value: 1912.41 ft³
